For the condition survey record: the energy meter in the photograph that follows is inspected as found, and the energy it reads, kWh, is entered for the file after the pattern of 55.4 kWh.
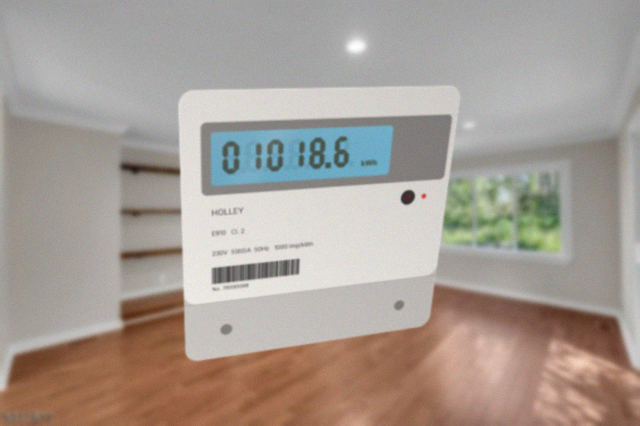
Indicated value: 1018.6 kWh
